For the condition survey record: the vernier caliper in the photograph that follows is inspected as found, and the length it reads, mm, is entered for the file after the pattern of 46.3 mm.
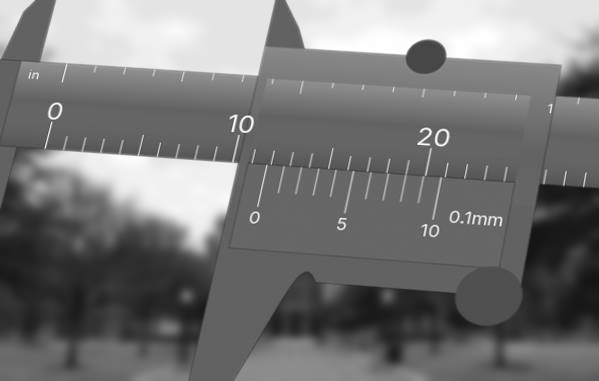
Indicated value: 11.8 mm
